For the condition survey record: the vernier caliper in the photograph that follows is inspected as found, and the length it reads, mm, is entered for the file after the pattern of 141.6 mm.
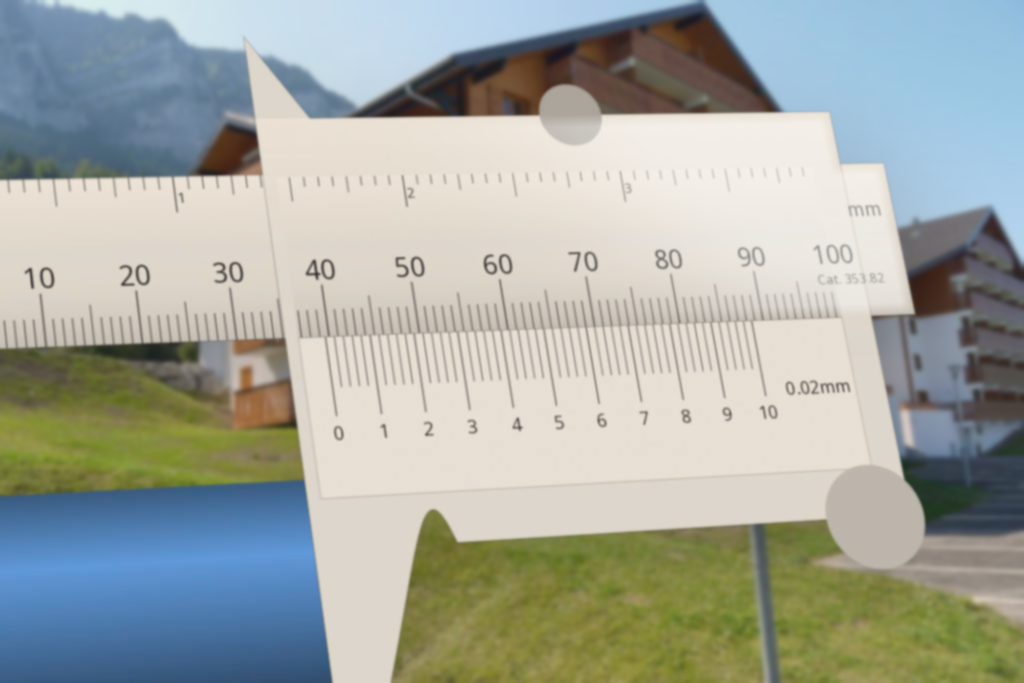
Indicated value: 39.6 mm
